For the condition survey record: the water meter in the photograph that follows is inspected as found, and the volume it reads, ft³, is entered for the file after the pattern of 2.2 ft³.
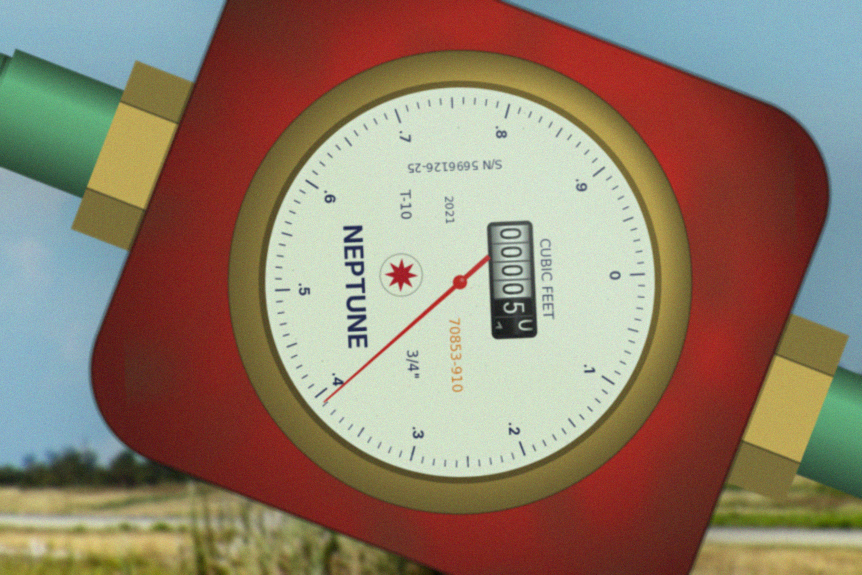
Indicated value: 50.39 ft³
